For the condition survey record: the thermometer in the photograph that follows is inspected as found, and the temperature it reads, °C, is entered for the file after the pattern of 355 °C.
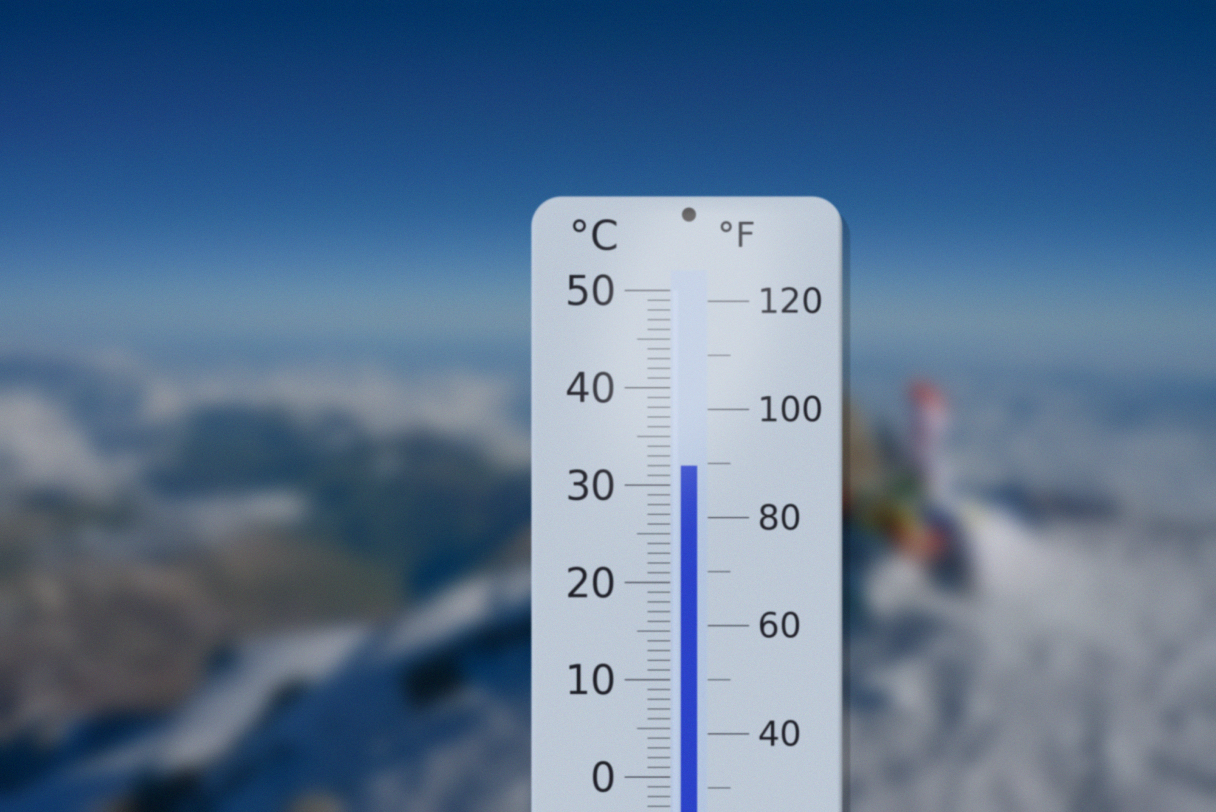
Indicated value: 32 °C
